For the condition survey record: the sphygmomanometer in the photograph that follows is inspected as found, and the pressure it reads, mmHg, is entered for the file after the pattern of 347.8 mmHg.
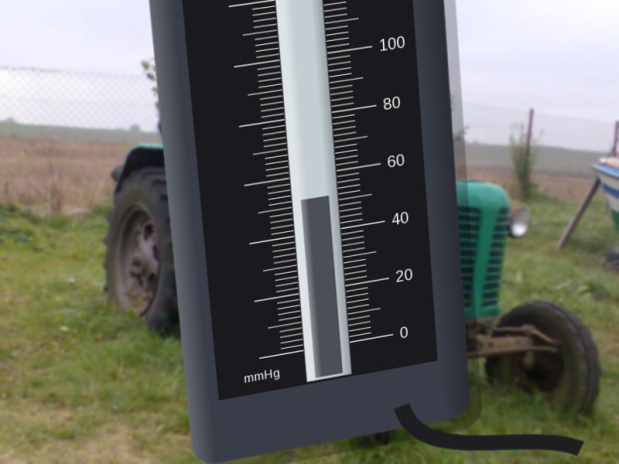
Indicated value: 52 mmHg
